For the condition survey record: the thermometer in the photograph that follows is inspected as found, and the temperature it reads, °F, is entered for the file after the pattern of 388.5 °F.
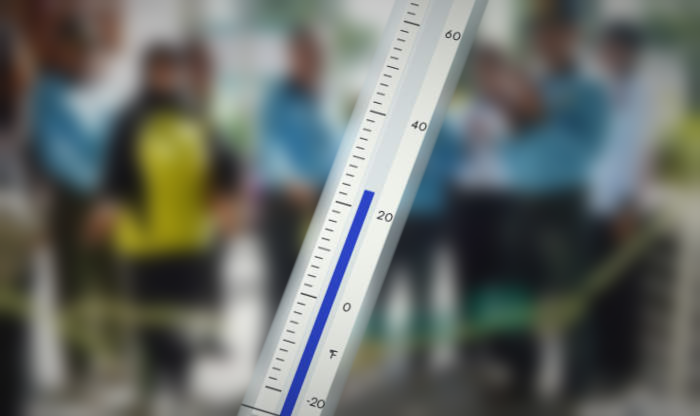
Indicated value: 24 °F
